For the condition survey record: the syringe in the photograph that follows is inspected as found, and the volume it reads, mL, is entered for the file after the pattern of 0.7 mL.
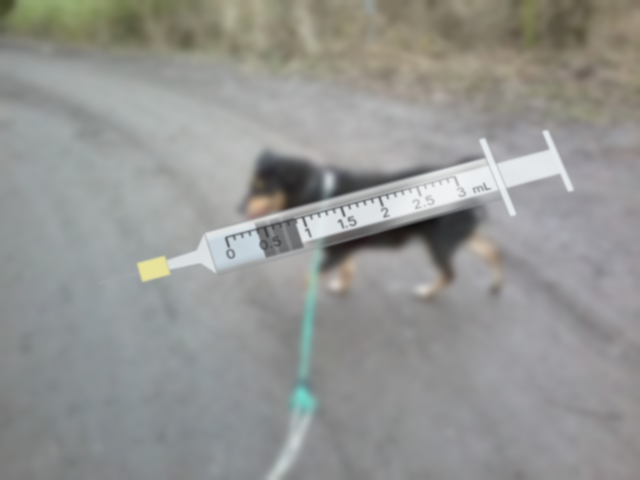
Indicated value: 0.4 mL
